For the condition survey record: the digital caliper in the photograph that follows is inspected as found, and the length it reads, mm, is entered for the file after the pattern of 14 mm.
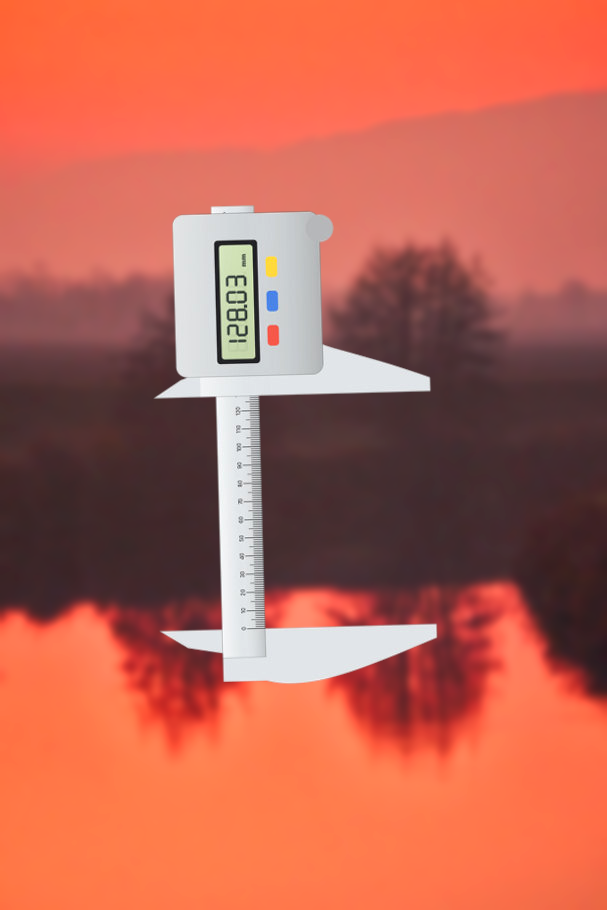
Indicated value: 128.03 mm
